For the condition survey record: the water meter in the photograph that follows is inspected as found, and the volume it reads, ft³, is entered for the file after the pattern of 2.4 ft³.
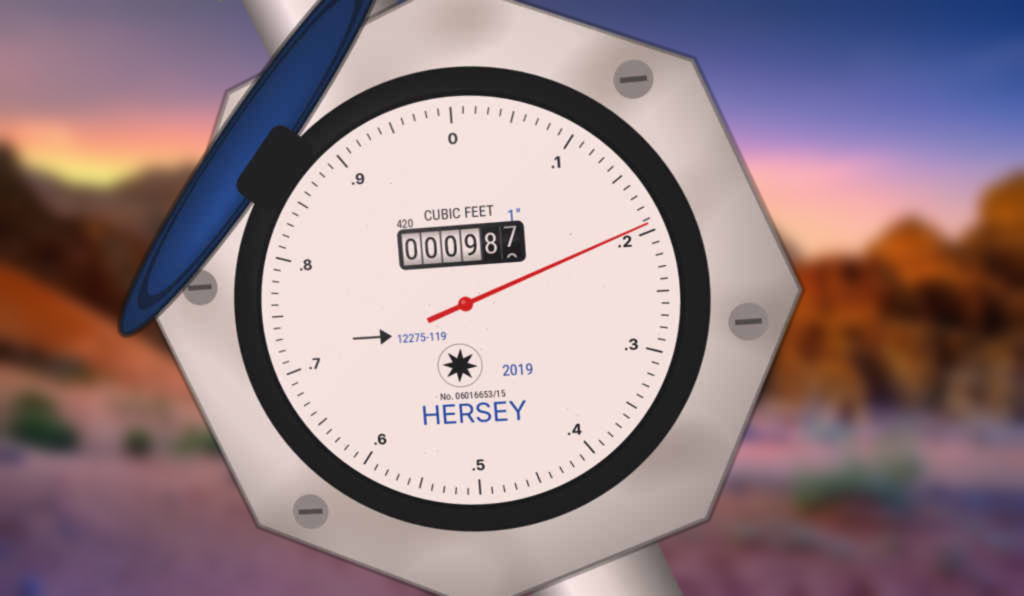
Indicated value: 987.19 ft³
